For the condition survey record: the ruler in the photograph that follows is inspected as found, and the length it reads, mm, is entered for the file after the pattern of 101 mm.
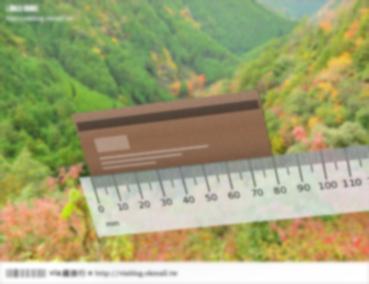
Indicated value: 80 mm
